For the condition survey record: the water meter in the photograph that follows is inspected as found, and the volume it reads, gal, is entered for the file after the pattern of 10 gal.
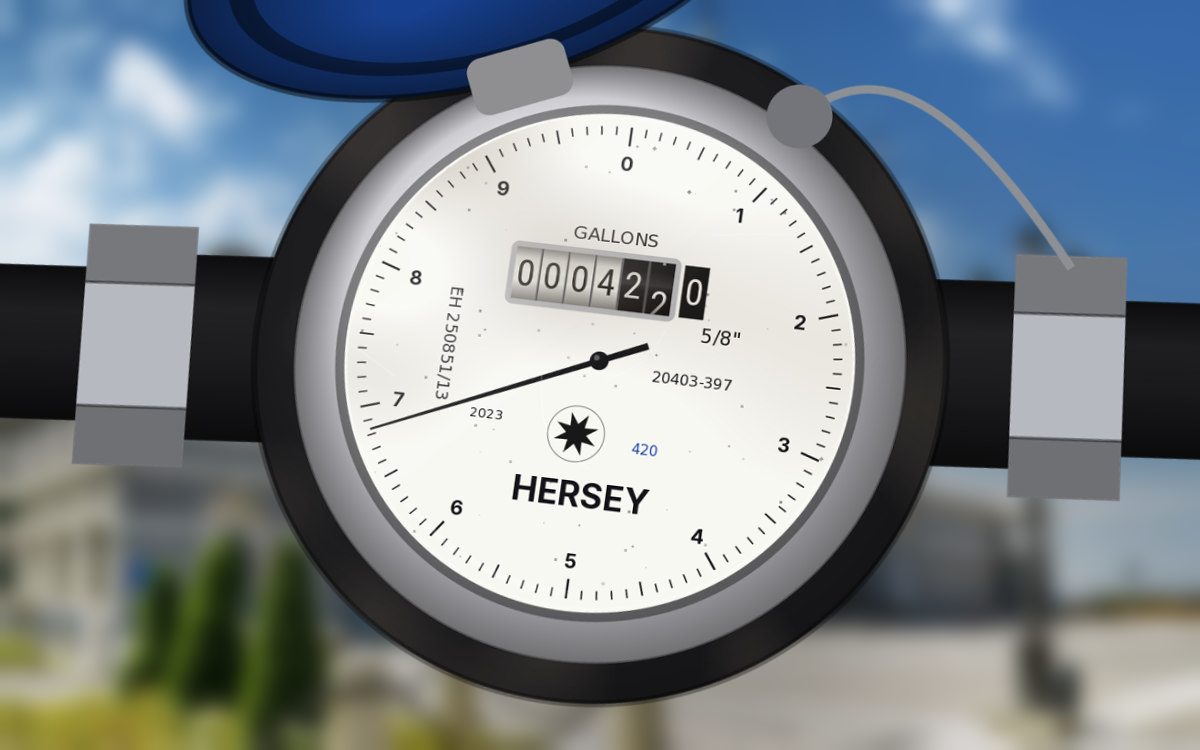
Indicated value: 4216.8 gal
